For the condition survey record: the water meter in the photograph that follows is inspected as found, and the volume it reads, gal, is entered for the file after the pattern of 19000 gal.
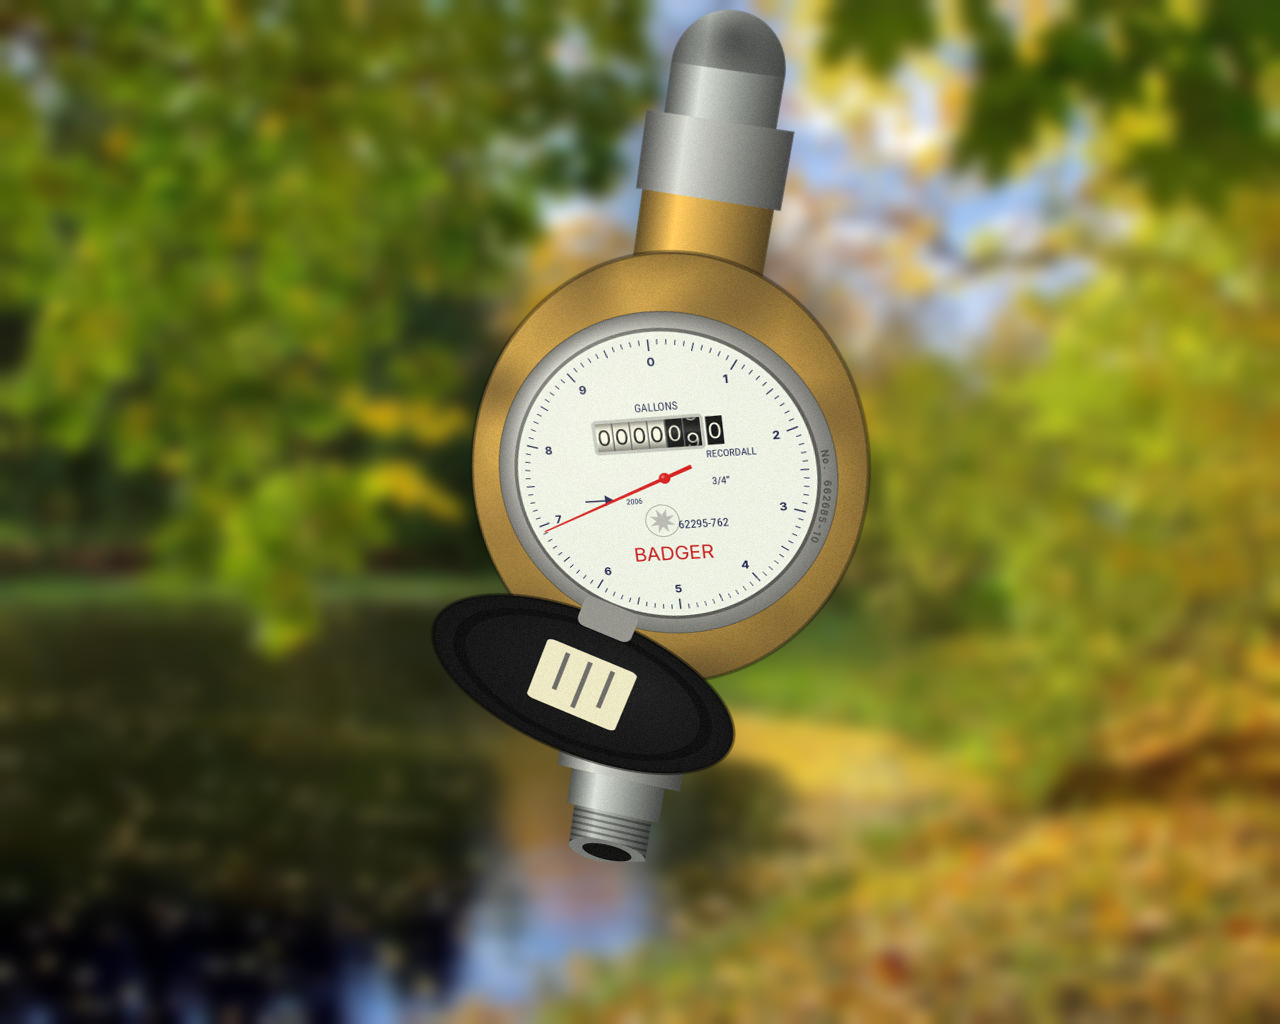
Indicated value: 86.9 gal
